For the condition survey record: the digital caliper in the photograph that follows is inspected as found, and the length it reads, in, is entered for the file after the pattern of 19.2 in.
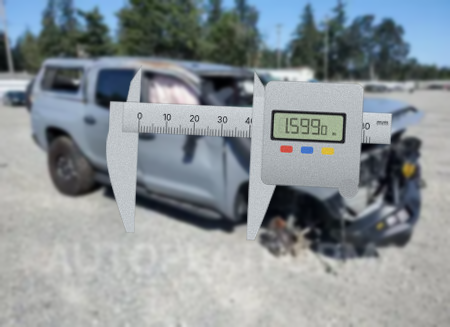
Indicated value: 1.5990 in
